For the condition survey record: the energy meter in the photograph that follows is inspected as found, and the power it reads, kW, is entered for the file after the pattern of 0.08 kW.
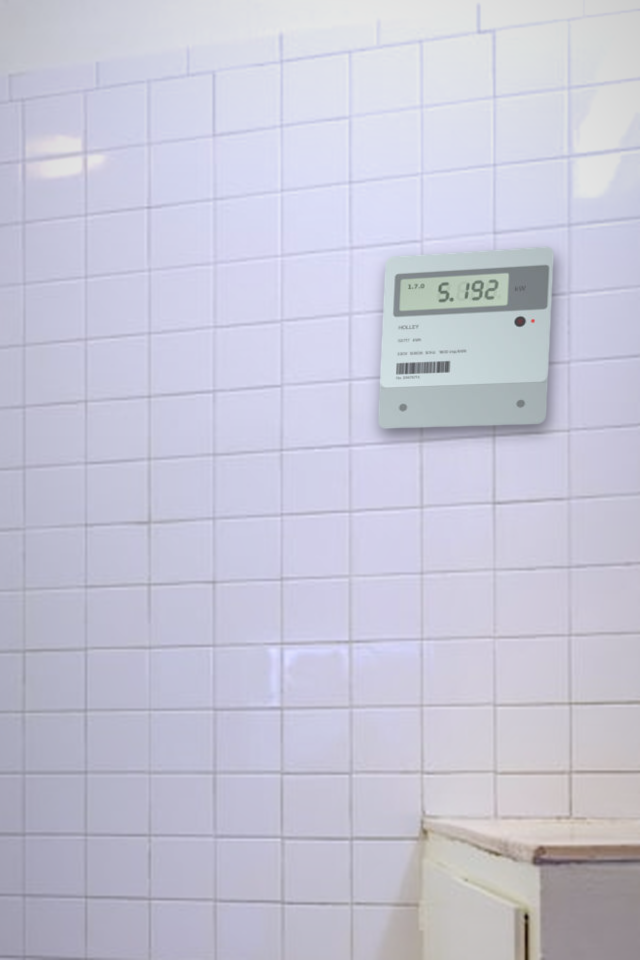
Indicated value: 5.192 kW
